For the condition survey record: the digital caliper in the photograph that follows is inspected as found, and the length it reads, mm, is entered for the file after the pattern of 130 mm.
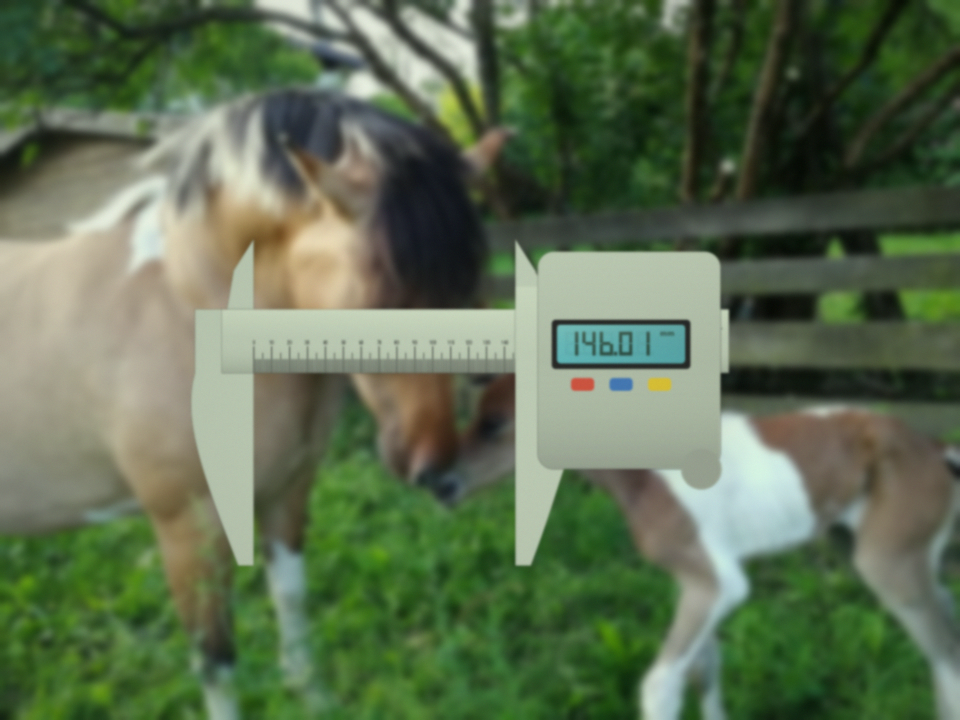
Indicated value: 146.01 mm
